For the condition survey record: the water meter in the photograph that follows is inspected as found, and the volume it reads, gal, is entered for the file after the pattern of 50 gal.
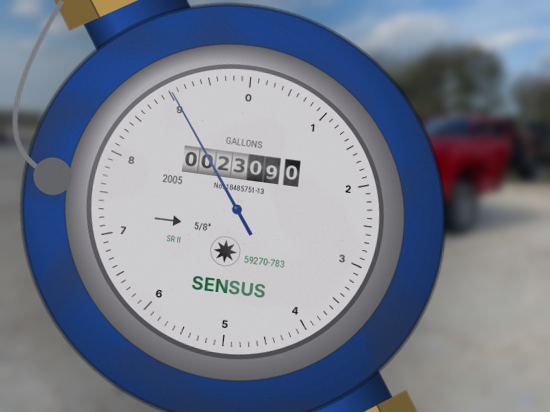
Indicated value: 23089.0 gal
